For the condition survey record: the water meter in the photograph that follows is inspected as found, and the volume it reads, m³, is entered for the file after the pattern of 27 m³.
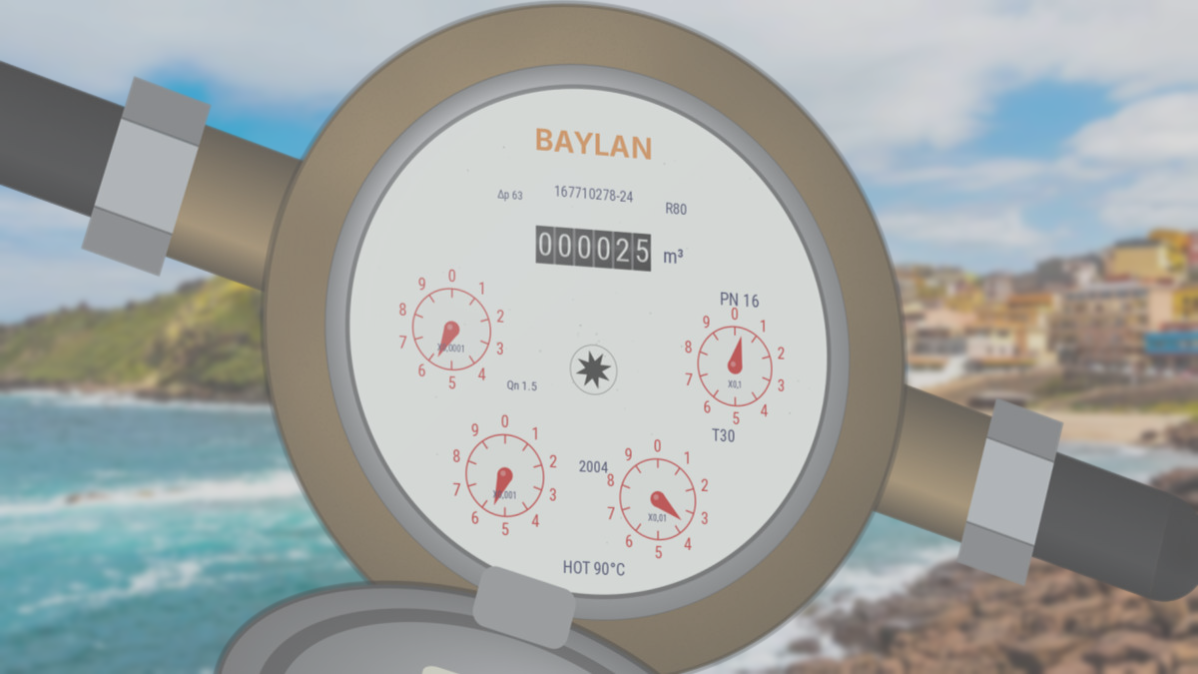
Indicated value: 25.0355 m³
